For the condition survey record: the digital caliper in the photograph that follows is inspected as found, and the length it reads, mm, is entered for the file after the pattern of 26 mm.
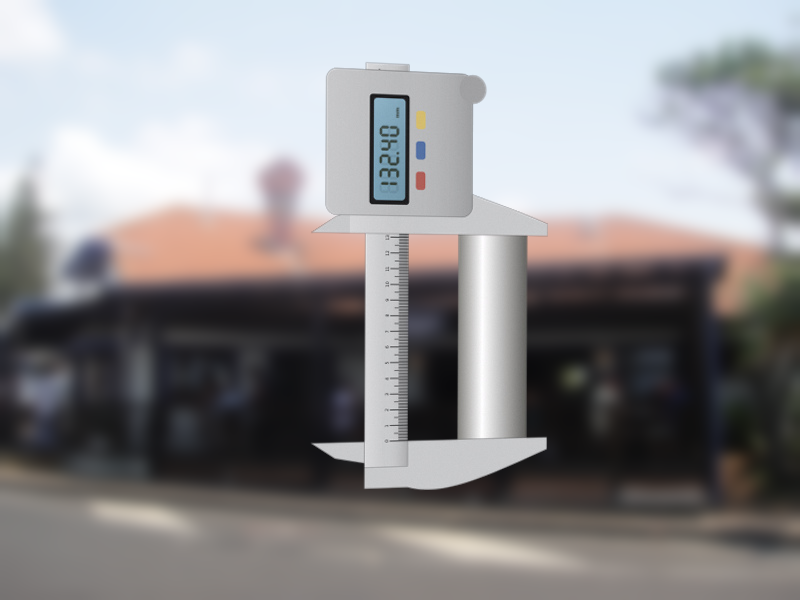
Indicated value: 132.40 mm
